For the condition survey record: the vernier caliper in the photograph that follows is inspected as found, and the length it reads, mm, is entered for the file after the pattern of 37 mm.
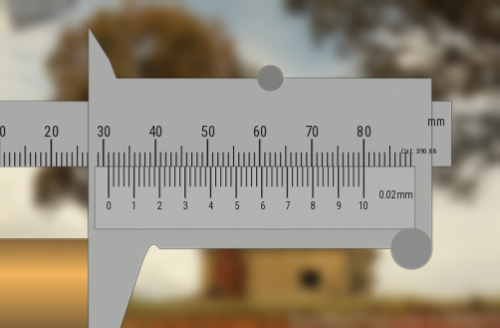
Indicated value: 31.0 mm
